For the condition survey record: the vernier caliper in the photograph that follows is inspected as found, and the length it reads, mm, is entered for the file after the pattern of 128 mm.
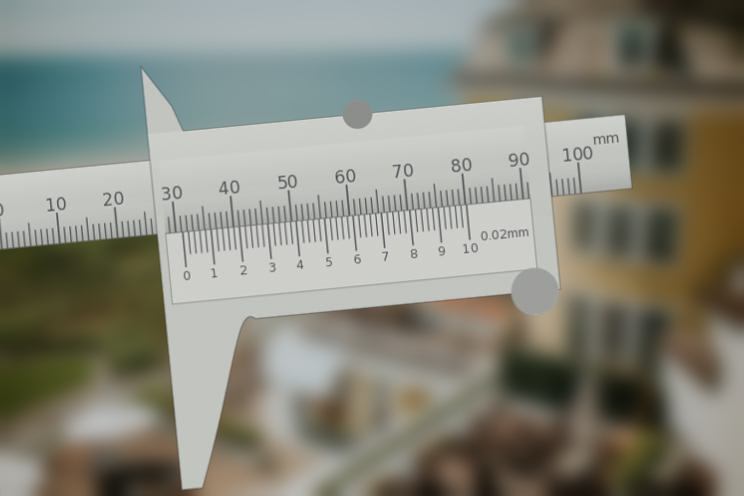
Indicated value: 31.2 mm
